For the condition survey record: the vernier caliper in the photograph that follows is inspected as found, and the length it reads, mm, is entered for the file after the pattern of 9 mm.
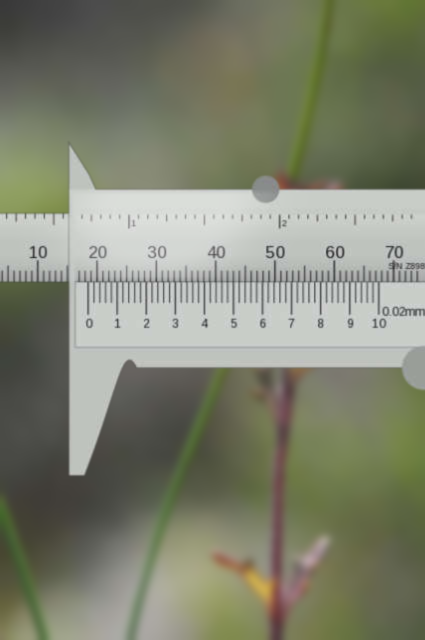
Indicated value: 18.5 mm
